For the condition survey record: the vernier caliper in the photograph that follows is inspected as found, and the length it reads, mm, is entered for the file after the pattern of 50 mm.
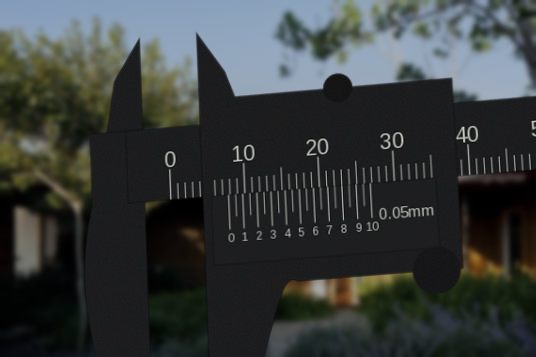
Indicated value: 7.8 mm
